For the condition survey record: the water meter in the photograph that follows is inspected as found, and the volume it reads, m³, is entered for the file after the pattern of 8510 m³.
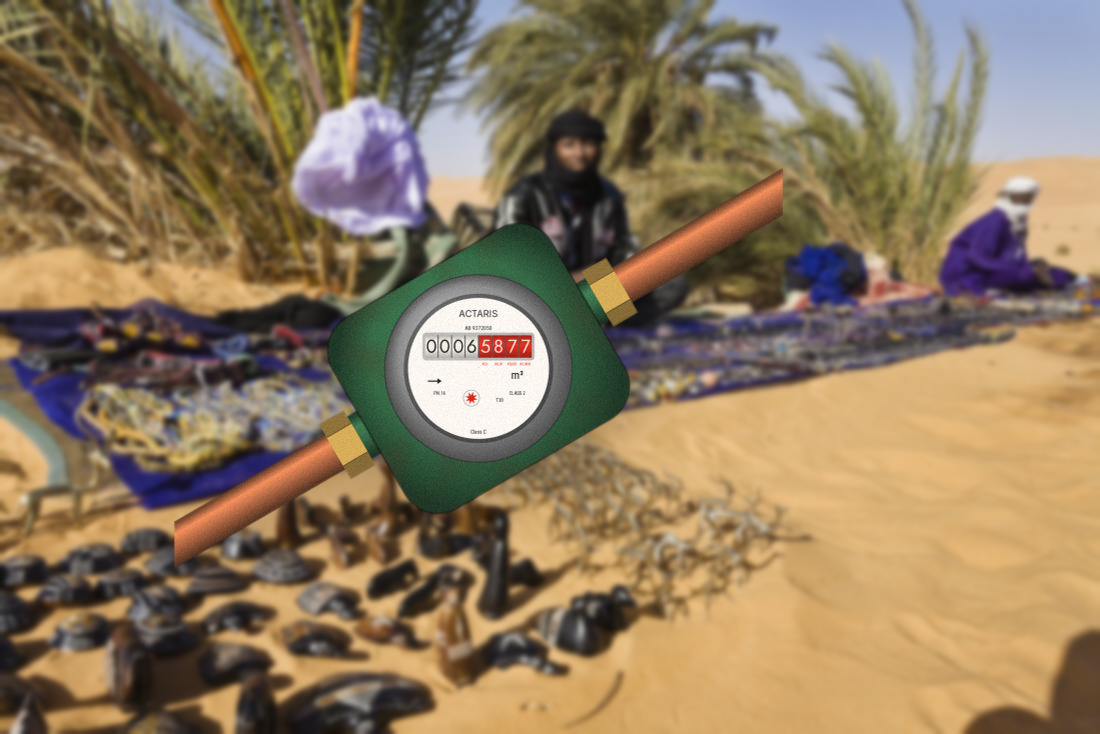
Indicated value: 6.5877 m³
